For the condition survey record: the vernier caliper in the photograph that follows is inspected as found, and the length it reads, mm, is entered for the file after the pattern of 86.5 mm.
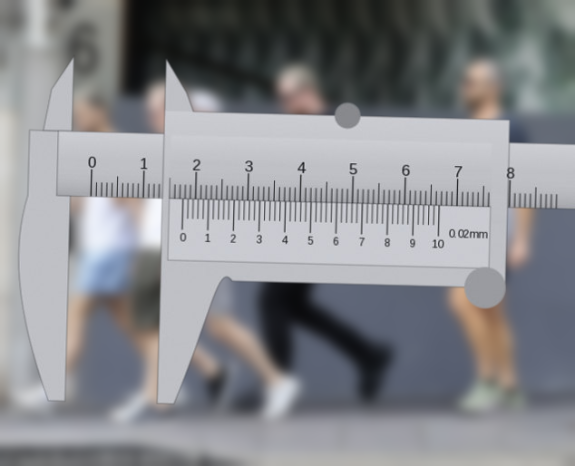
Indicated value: 17.6 mm
